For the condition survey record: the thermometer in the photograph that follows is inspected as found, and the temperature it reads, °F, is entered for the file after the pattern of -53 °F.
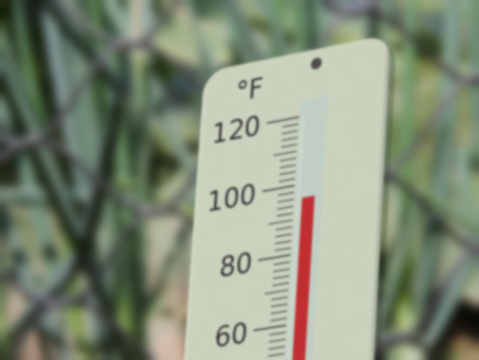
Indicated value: 96 °F
